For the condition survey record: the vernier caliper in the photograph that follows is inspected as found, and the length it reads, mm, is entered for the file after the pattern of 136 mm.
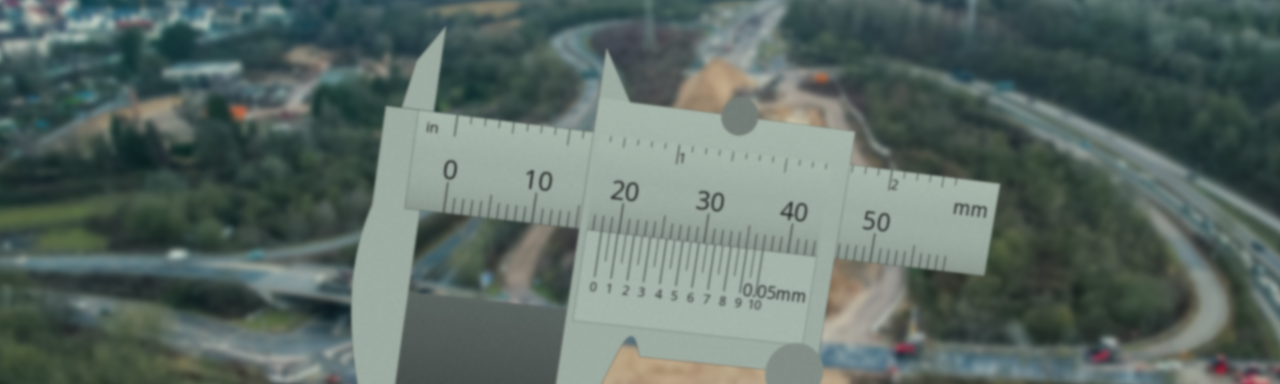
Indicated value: 18.0 mm
